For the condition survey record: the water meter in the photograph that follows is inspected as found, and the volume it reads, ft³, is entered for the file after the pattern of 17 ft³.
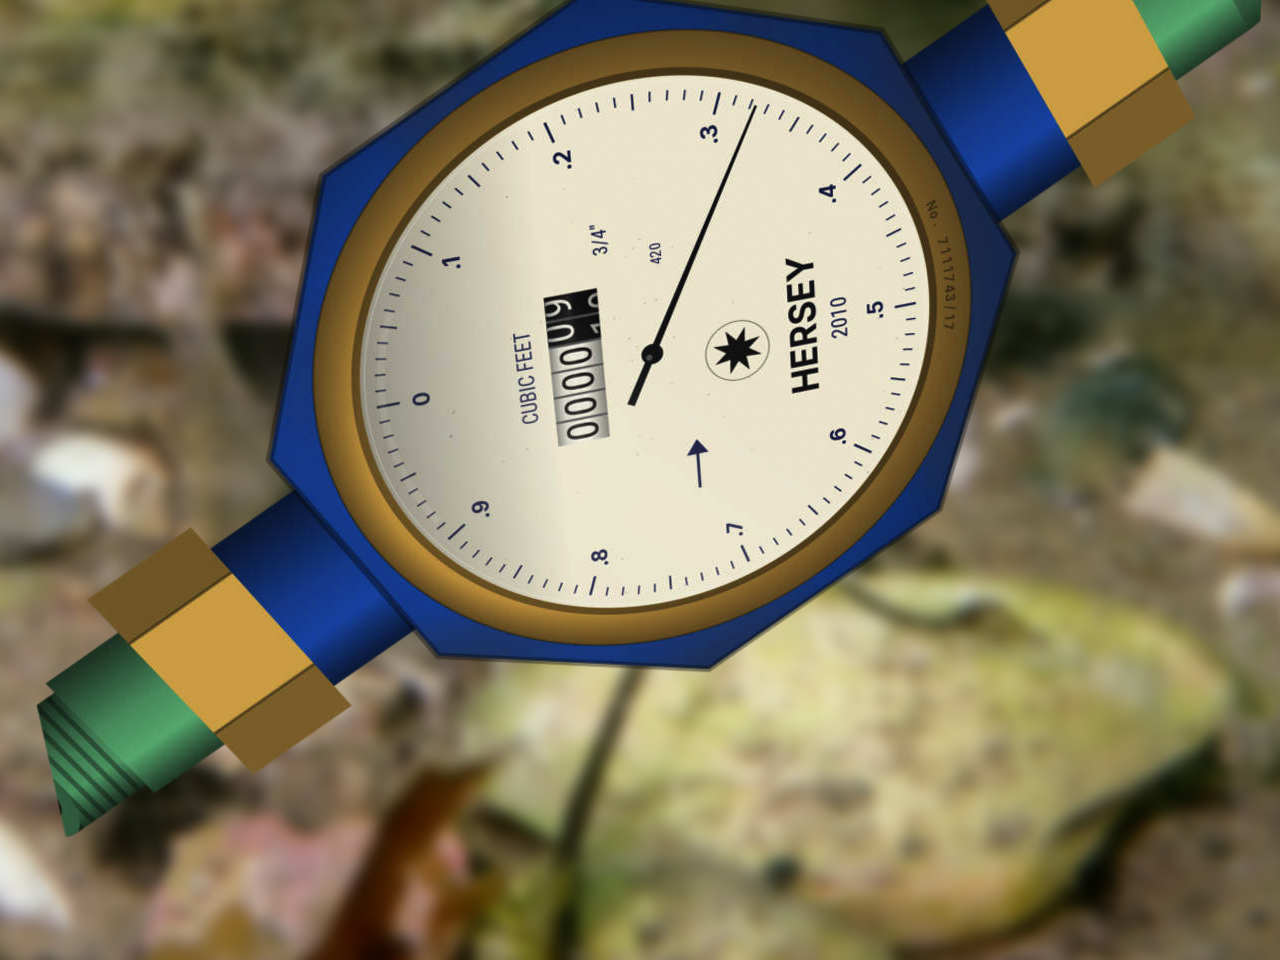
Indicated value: 9.32 ft³
